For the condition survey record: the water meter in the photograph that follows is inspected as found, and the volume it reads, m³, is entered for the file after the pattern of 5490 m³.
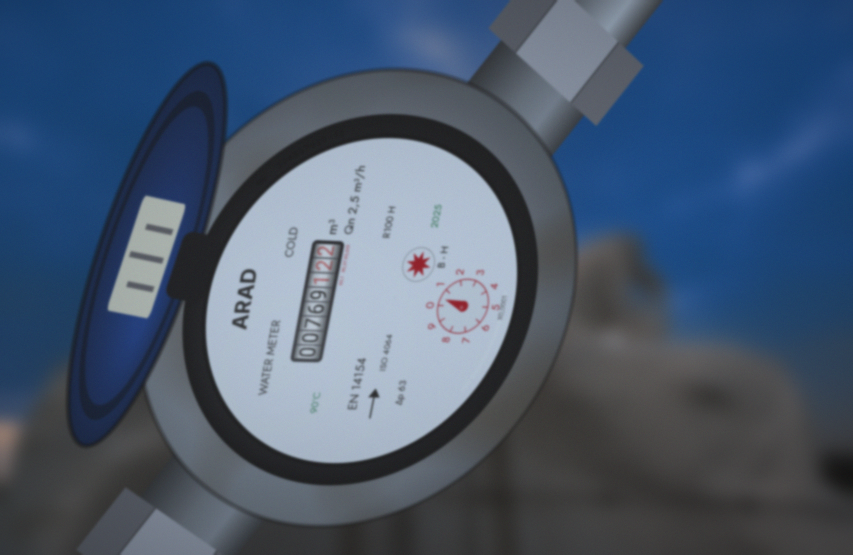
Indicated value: 769.1220 m³
